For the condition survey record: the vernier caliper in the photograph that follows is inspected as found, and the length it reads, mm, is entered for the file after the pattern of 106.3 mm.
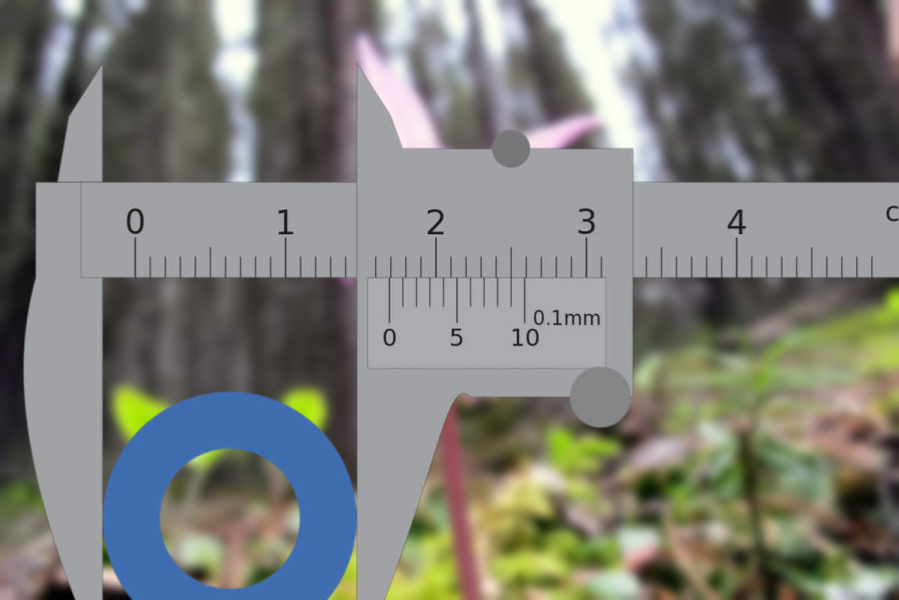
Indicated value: 16.9 mm
